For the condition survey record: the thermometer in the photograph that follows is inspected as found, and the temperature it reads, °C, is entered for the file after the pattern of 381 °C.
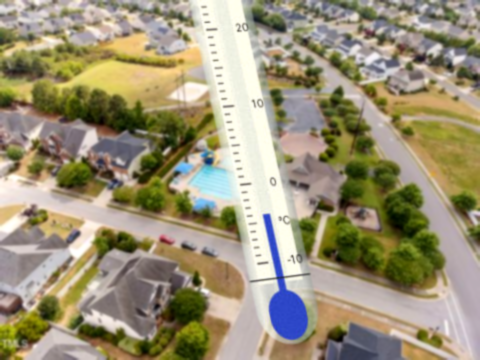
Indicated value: -4 °C
